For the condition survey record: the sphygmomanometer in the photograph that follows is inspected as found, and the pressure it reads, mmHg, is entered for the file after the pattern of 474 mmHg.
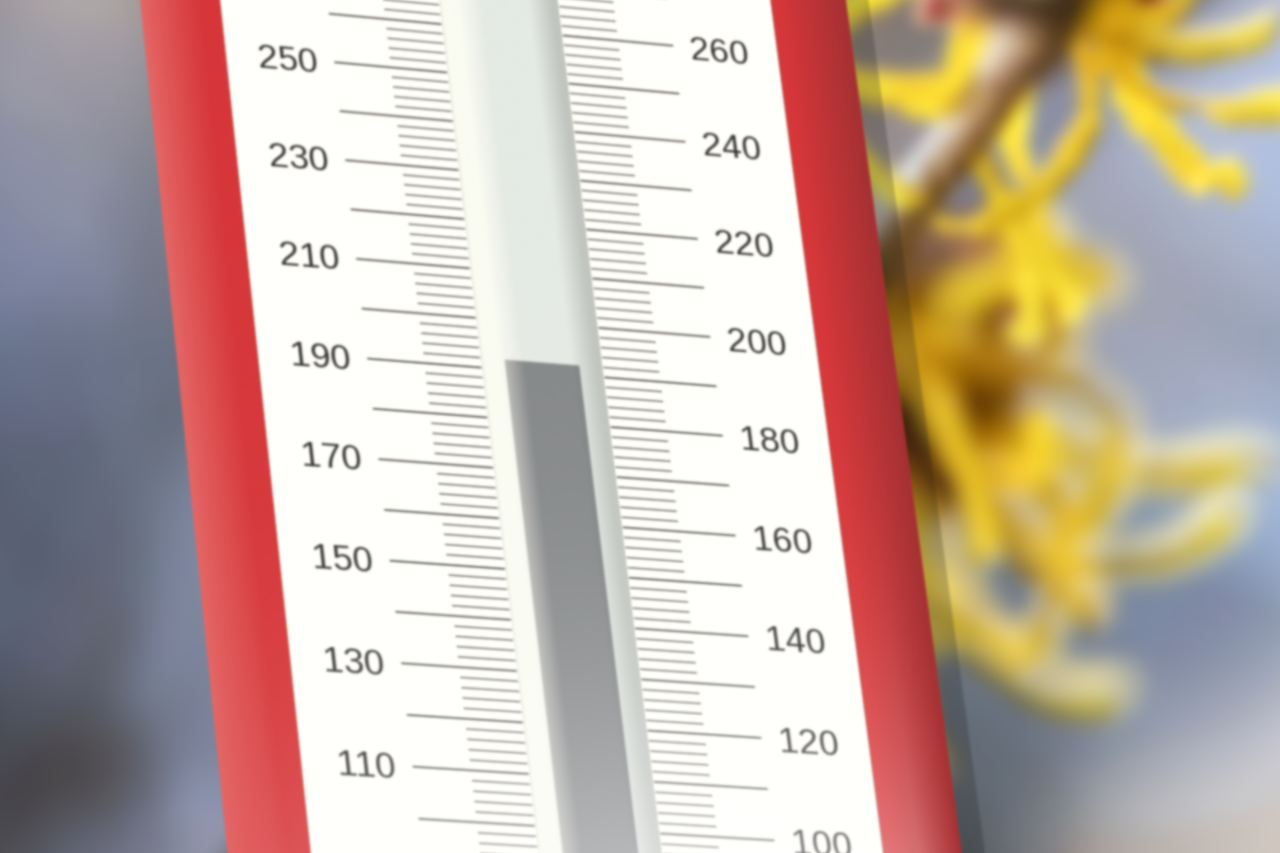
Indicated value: 192 mmHg
